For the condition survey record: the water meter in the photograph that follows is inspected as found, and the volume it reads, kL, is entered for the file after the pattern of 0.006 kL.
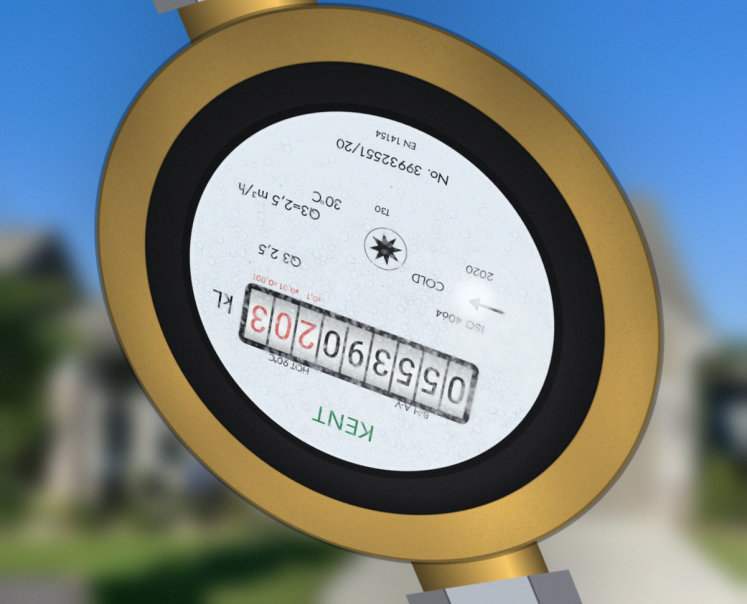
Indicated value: 55390.203 kL
